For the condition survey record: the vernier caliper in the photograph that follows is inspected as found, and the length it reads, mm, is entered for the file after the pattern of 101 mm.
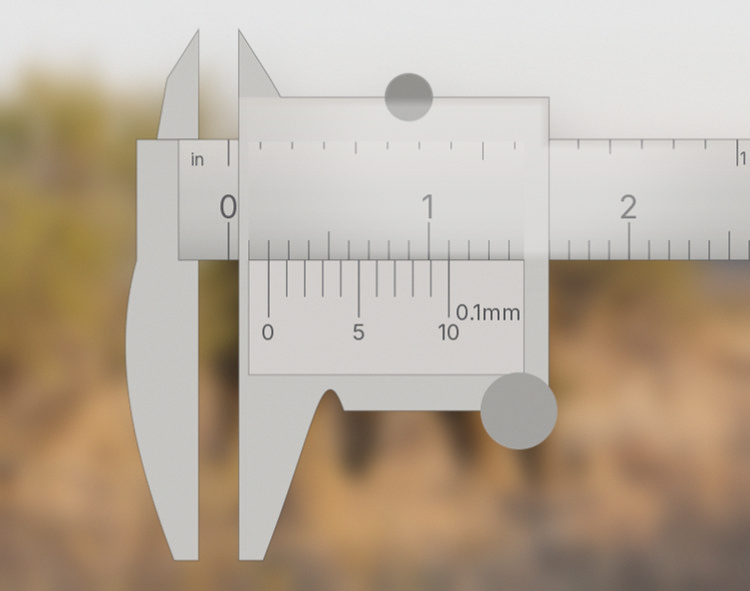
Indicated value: 2.0 mm
